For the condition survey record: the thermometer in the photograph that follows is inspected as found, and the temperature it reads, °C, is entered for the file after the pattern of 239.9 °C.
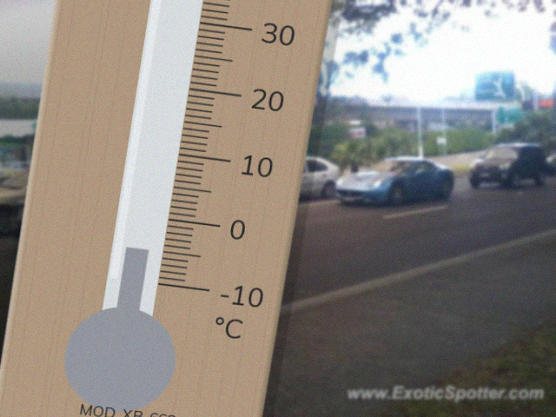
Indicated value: -5 °C
